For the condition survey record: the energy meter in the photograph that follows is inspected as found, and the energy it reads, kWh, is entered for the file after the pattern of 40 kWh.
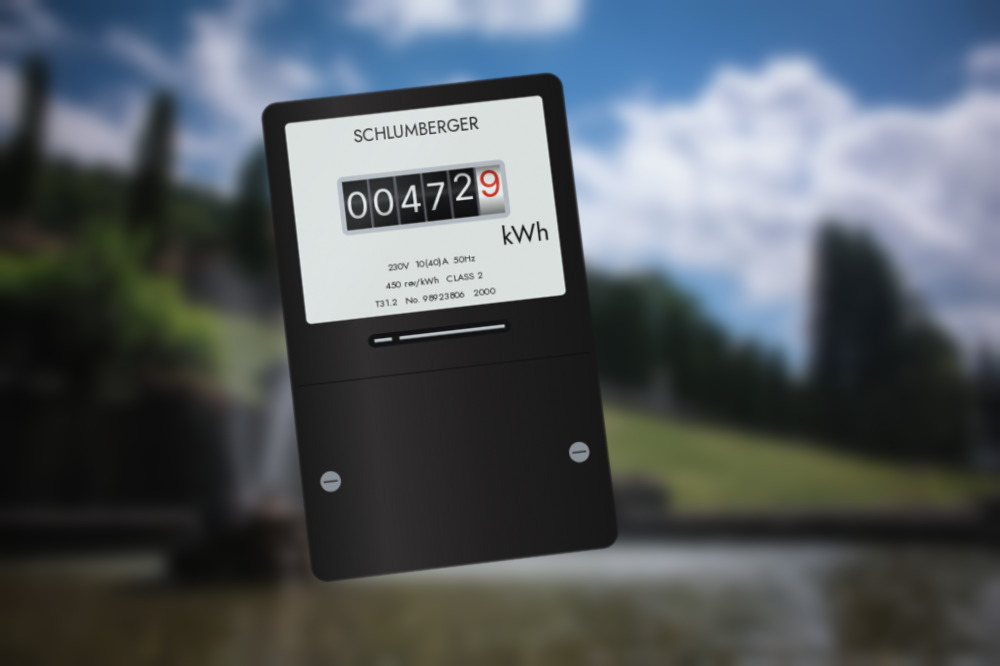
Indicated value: 472.9 kWh
